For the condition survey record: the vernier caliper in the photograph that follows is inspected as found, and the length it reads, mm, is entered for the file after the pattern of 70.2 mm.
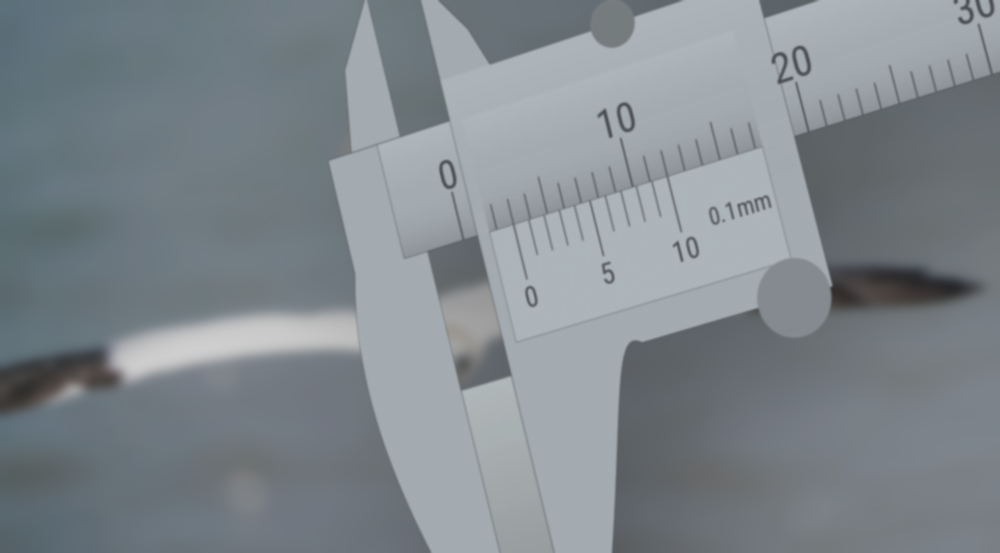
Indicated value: 3.0 mm
